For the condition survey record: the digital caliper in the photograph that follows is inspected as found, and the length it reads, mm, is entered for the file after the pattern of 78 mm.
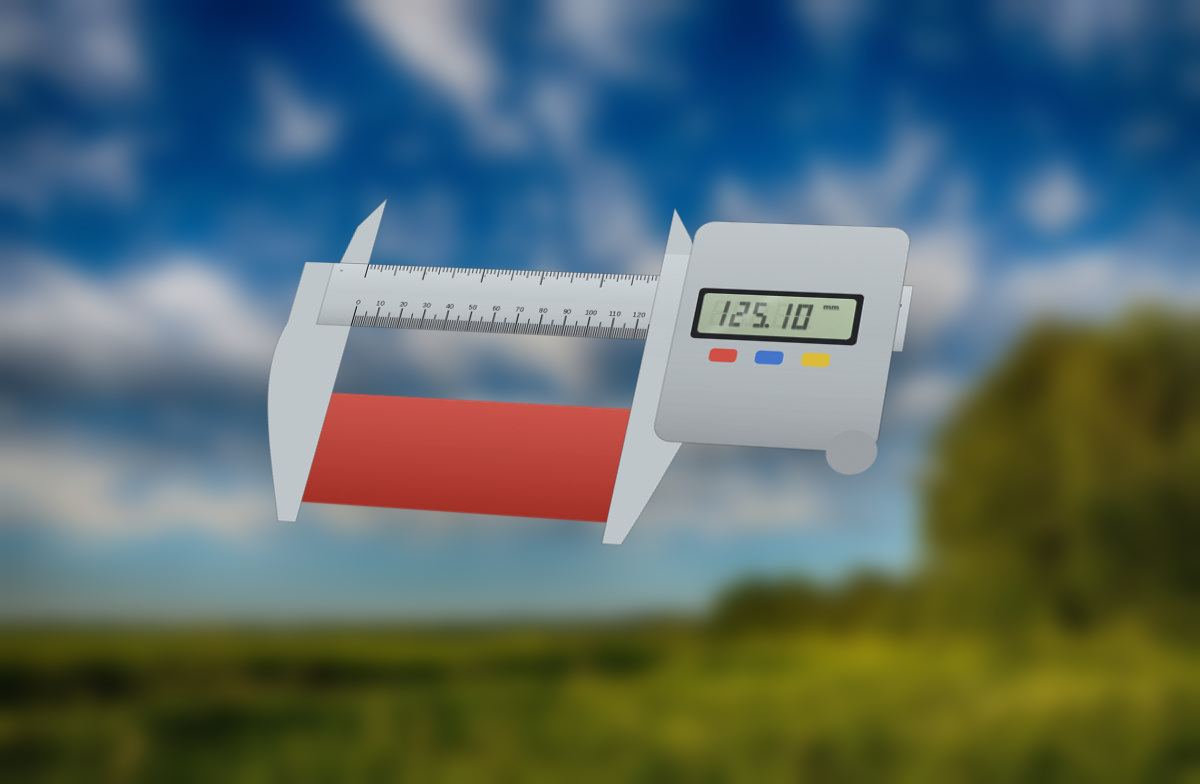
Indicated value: 125.10 mm
